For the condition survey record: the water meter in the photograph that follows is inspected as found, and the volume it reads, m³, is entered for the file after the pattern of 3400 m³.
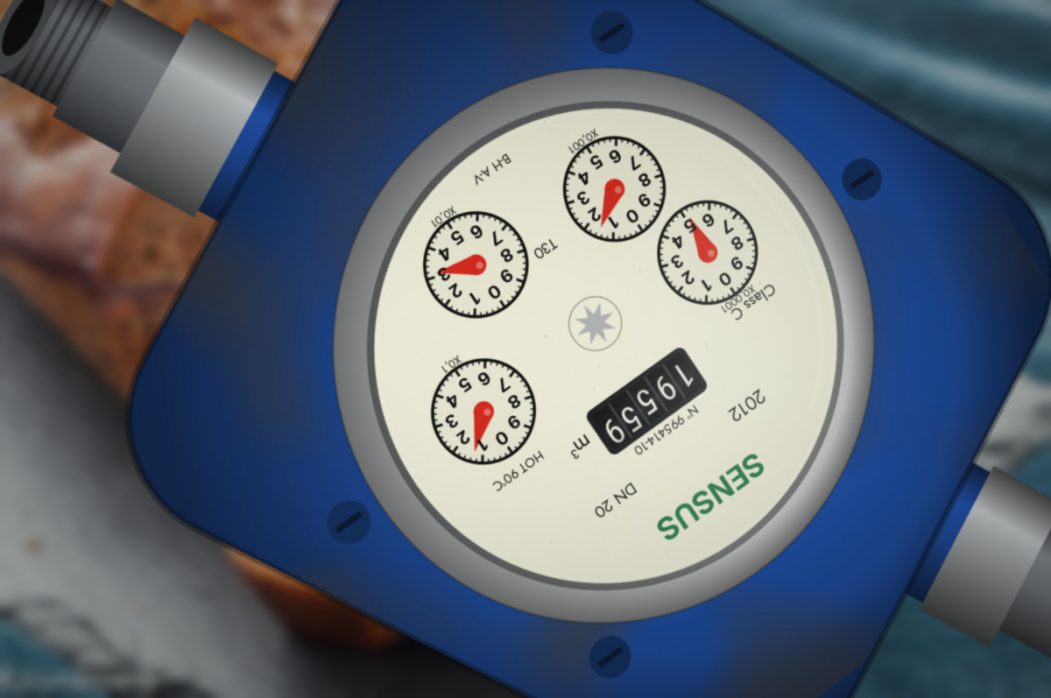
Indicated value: 19559.1315 m³
